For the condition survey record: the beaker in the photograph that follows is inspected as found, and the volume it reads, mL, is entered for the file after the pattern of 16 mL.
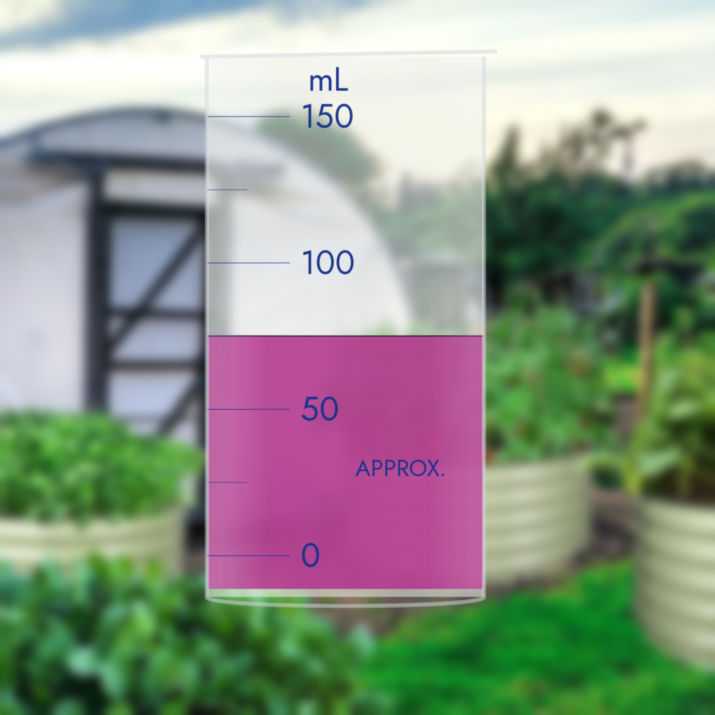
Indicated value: 75 mL
